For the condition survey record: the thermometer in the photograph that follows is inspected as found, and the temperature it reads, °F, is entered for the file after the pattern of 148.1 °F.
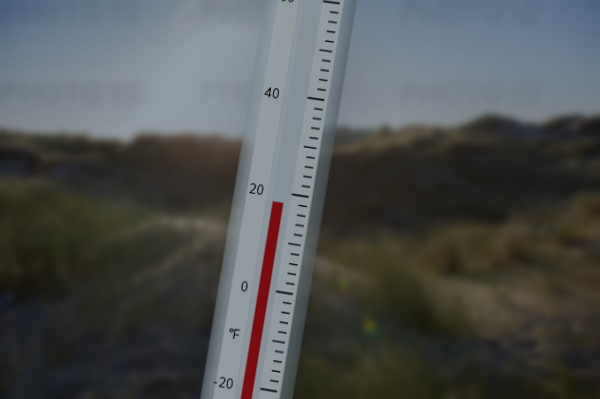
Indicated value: 18 °F
